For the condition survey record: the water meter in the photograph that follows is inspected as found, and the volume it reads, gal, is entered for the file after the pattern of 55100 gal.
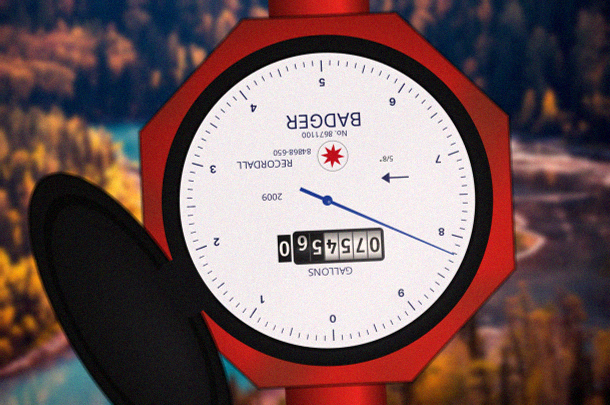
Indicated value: 754558.2 gal
